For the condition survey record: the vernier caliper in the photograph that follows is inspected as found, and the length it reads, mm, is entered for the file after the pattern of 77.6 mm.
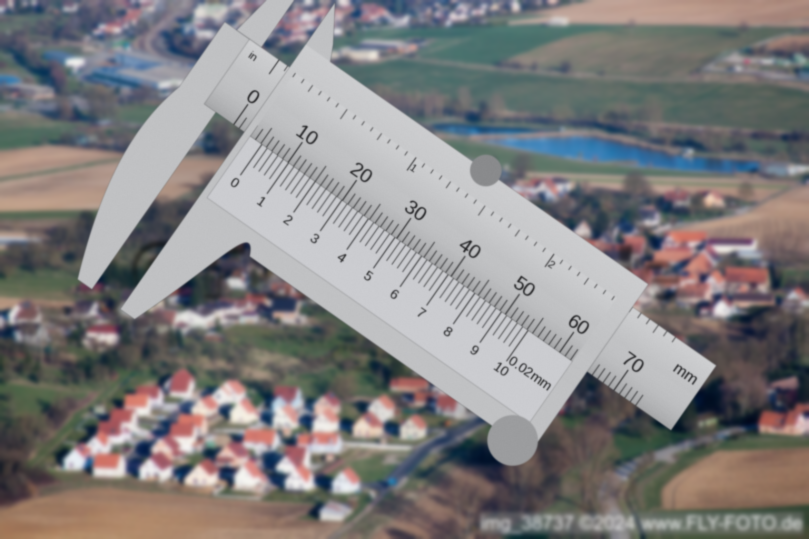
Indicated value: 5.2 mm
